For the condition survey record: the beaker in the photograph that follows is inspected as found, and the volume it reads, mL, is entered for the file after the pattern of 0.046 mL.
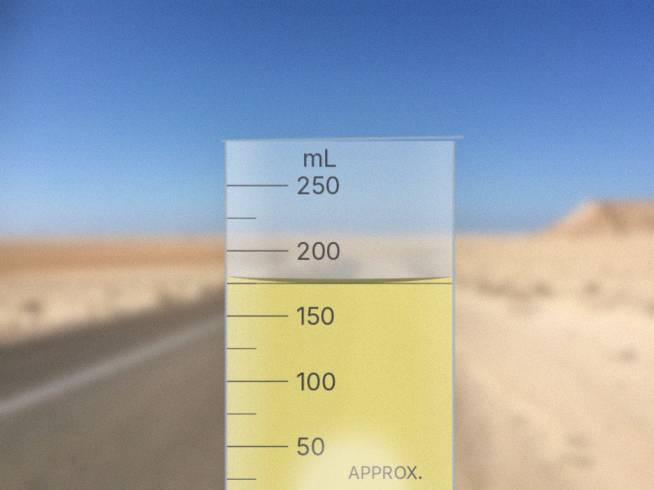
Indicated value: 175 mL
